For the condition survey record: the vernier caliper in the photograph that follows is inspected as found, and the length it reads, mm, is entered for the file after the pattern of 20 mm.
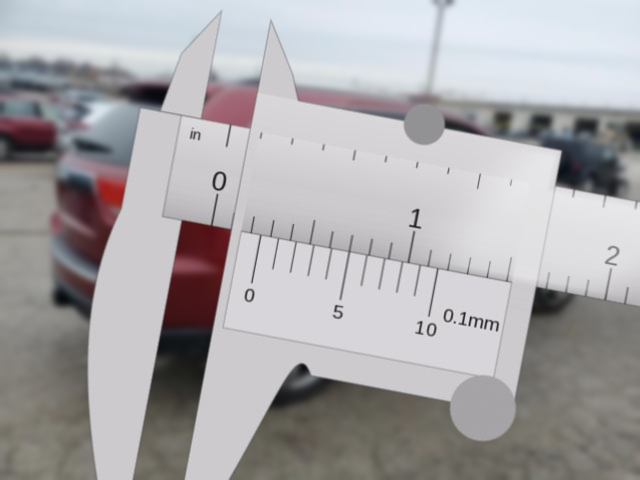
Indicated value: 2.5 mm
